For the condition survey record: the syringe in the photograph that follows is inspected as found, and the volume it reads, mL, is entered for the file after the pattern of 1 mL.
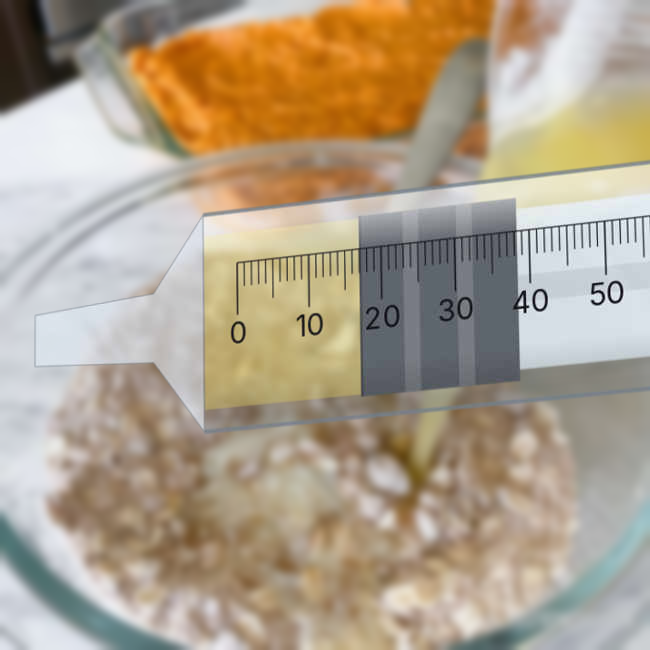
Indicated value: 17 mL
